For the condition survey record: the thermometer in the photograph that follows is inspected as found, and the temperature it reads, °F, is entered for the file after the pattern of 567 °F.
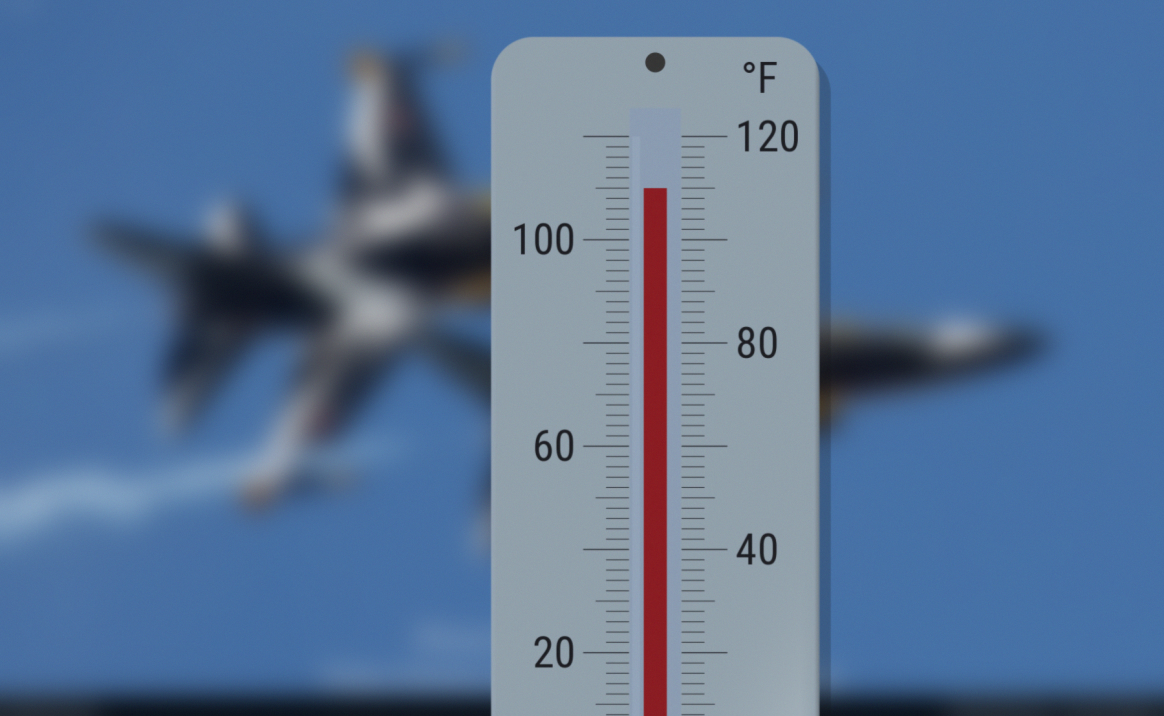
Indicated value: 110 °F
